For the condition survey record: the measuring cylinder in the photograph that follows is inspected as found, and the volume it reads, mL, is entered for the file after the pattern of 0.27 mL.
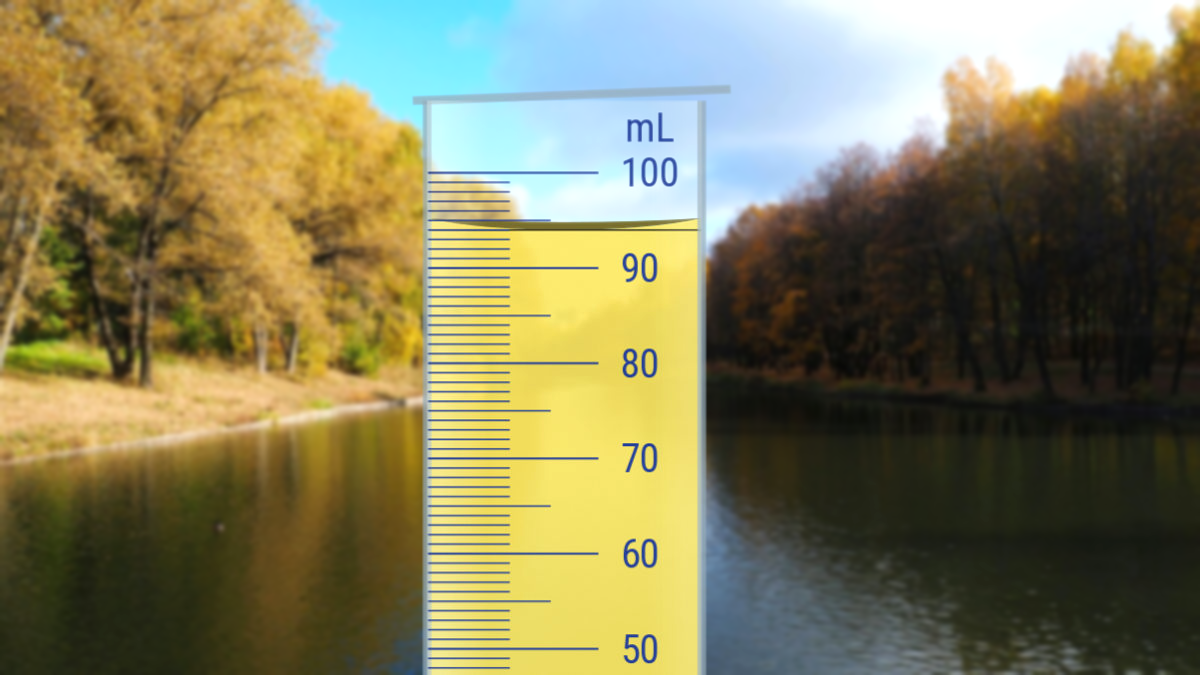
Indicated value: 94 mL
